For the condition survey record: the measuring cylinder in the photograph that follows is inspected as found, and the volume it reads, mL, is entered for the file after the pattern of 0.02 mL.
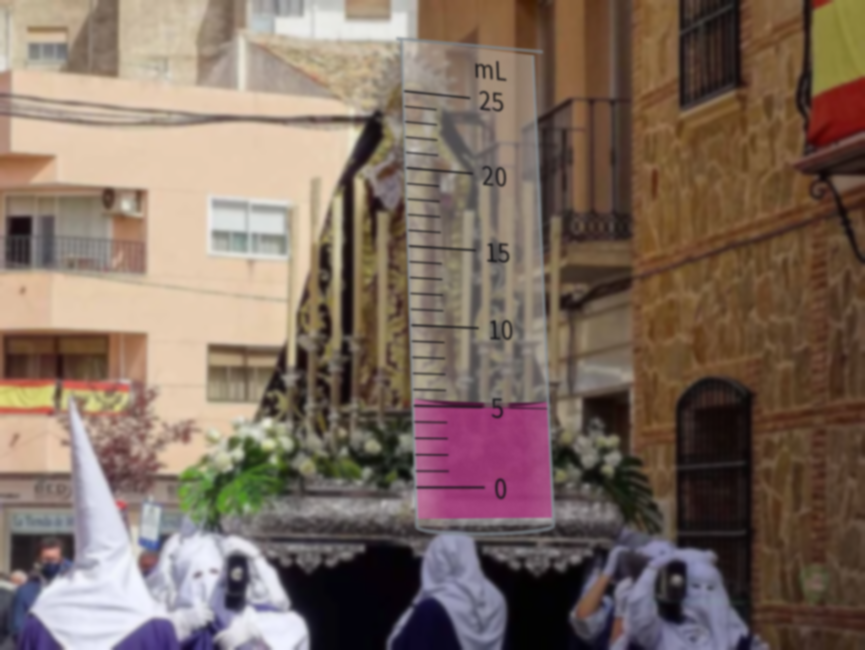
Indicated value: 5 mL
